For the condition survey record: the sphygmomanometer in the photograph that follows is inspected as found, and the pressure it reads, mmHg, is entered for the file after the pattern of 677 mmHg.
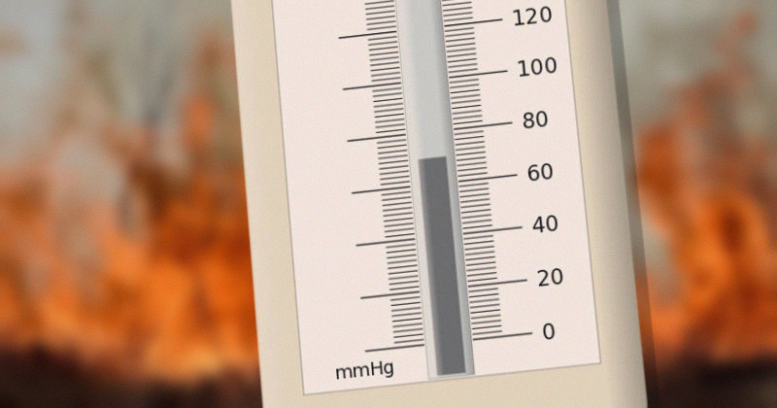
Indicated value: 70 mmHg
